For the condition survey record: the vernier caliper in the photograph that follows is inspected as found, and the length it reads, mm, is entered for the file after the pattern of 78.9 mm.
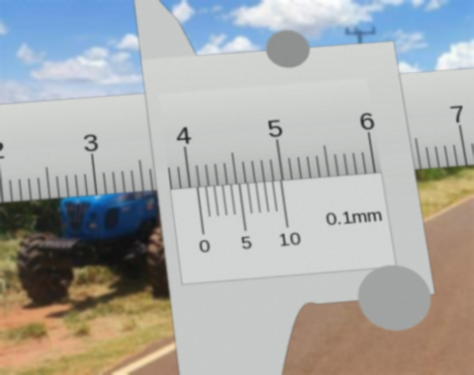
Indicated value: 40.8 mm
